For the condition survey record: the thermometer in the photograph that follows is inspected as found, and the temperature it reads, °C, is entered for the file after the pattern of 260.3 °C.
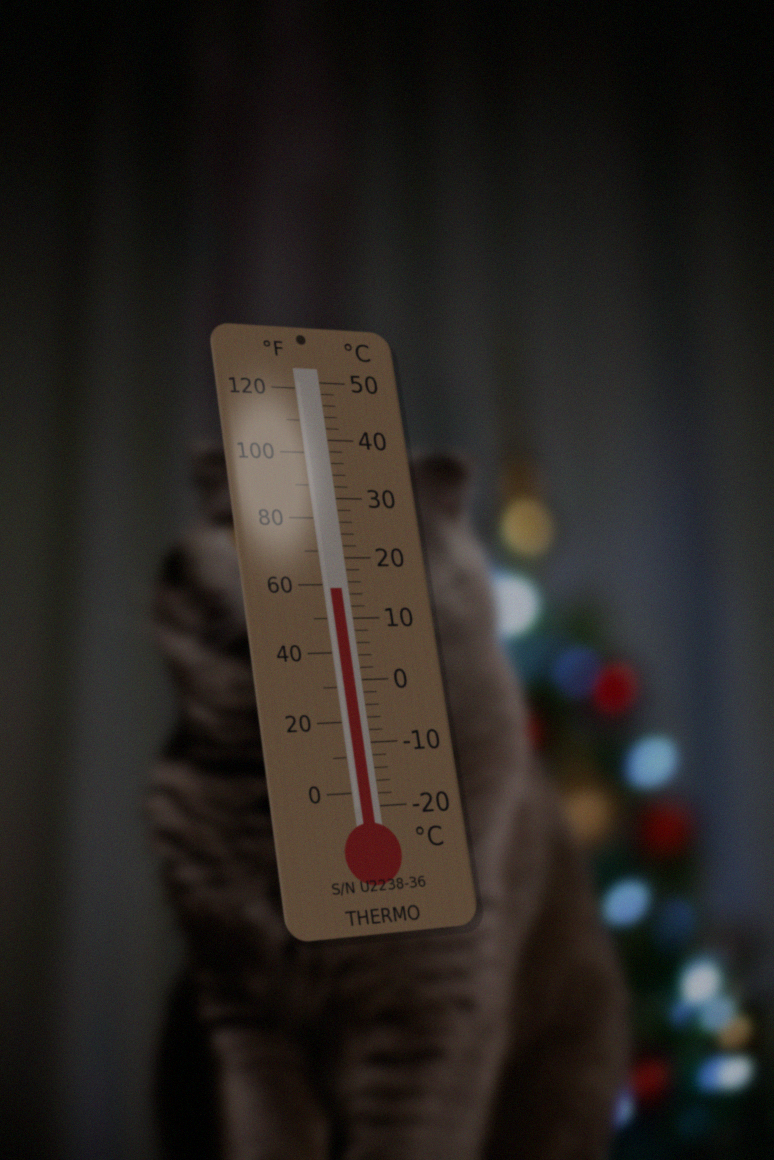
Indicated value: 15 °C
